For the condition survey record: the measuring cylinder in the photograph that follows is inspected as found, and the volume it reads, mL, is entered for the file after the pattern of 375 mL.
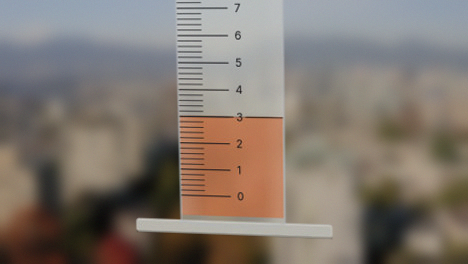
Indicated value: 3 mL
